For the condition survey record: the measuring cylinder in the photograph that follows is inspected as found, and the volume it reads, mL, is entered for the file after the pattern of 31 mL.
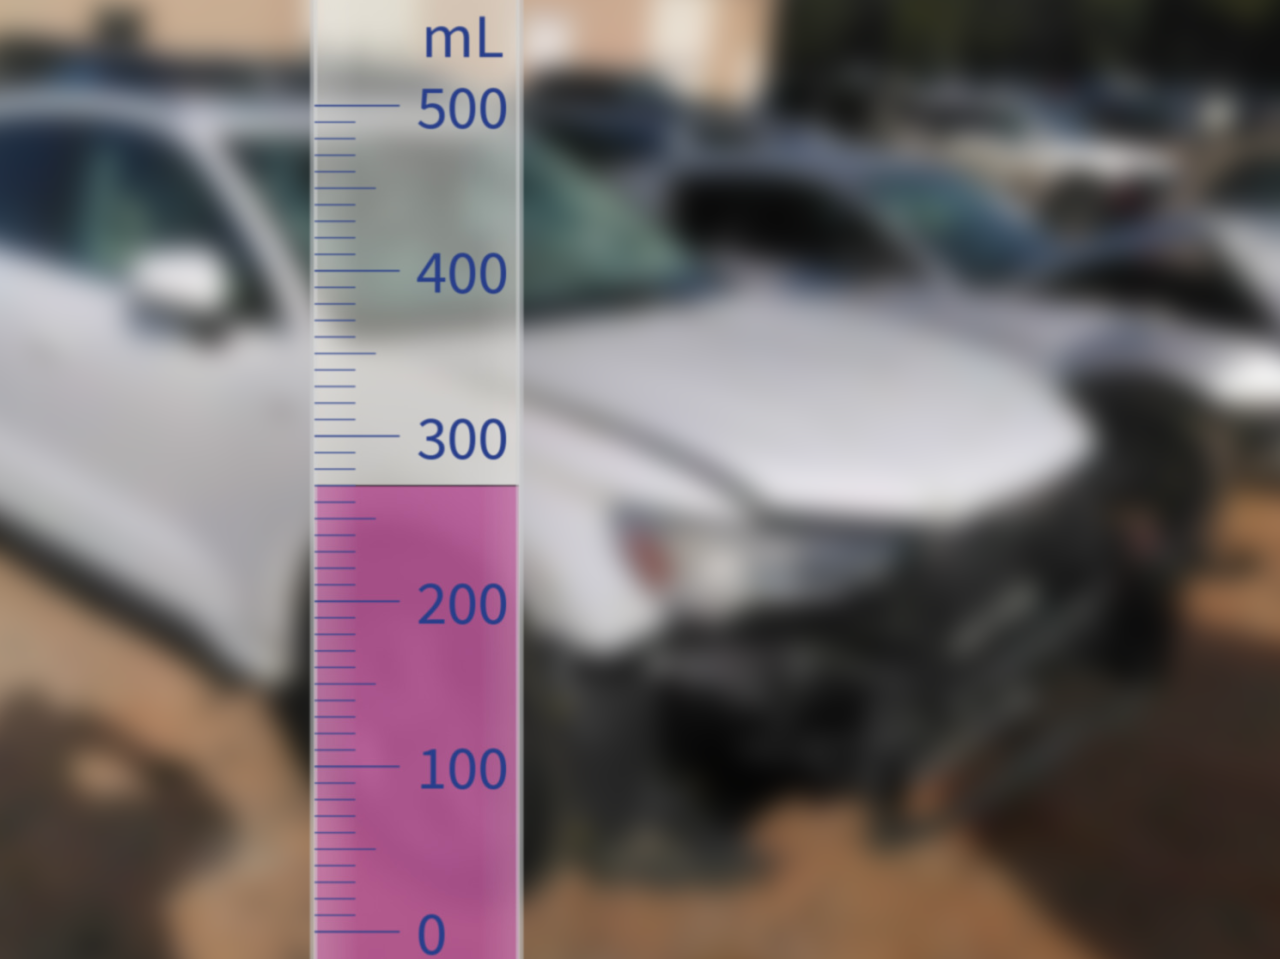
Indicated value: 270 mL
